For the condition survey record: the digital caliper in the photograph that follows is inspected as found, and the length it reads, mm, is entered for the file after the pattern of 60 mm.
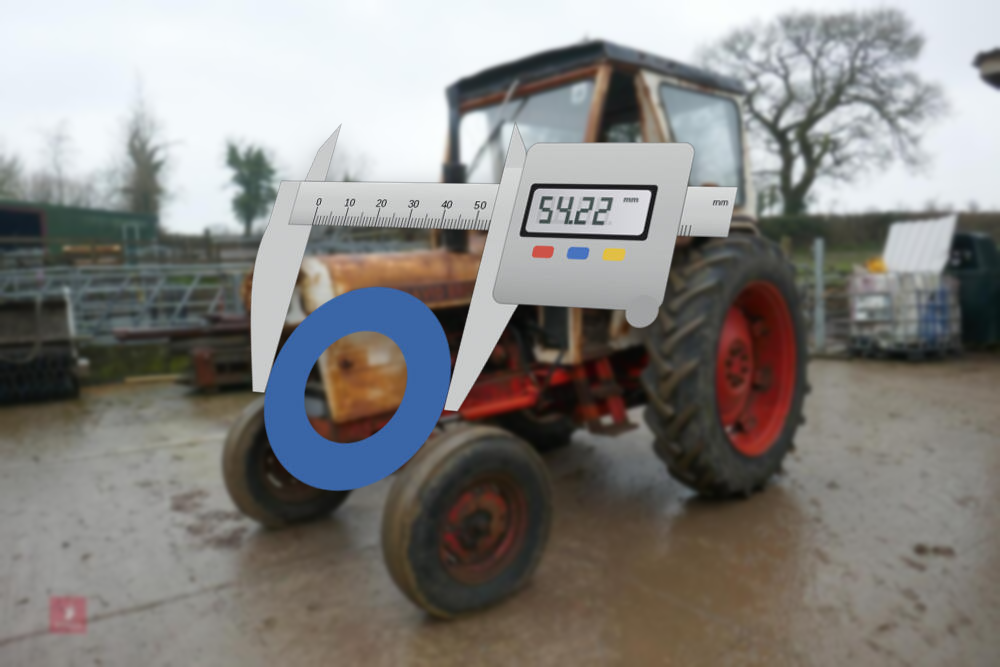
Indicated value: 54.22 mm
